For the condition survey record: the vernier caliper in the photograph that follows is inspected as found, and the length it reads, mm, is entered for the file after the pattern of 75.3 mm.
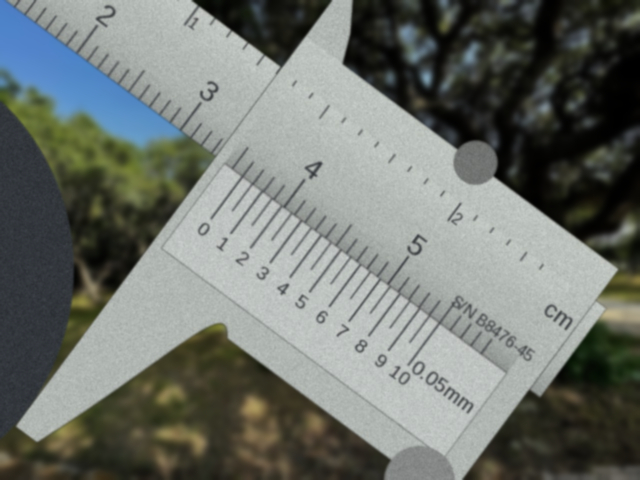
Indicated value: 36.0 mm
